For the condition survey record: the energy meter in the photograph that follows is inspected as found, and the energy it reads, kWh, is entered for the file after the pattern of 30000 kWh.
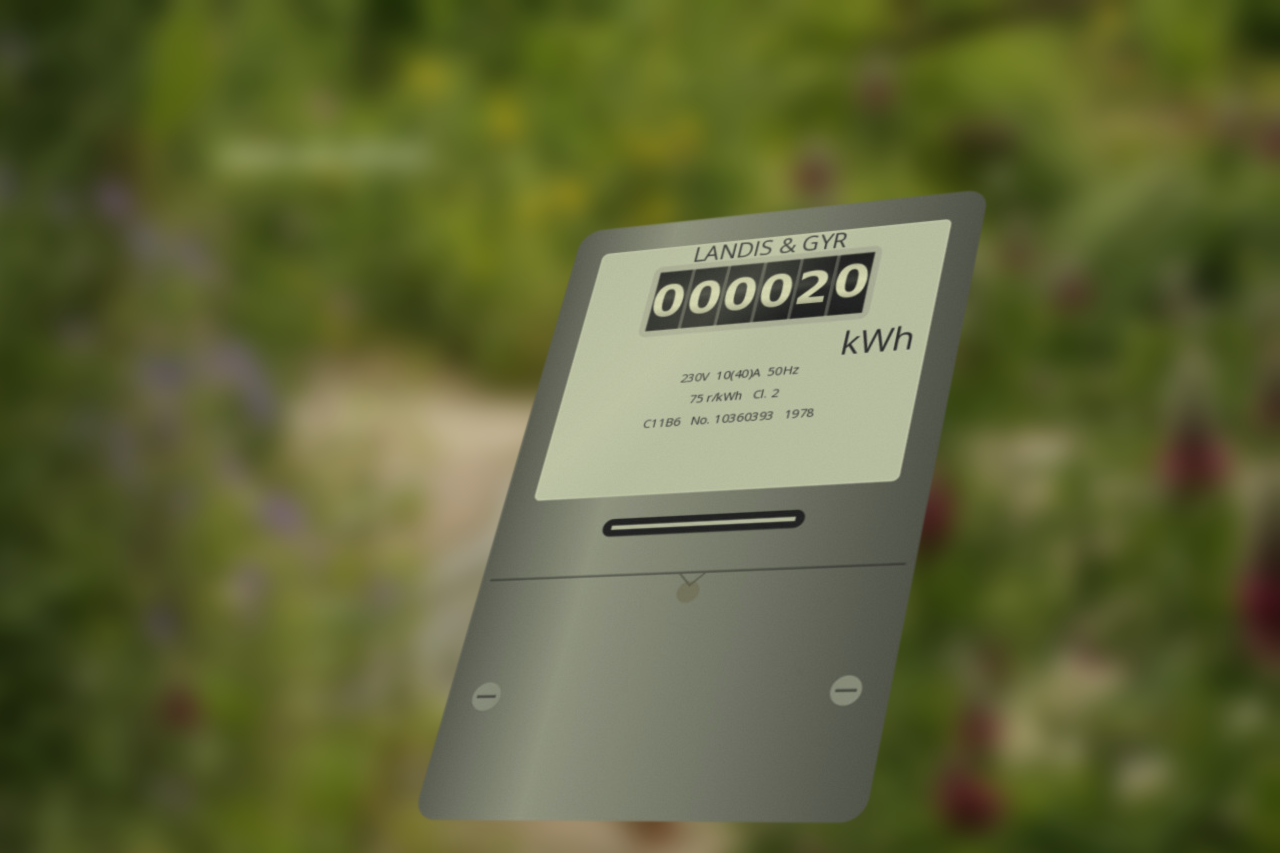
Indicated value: 20 kWh
